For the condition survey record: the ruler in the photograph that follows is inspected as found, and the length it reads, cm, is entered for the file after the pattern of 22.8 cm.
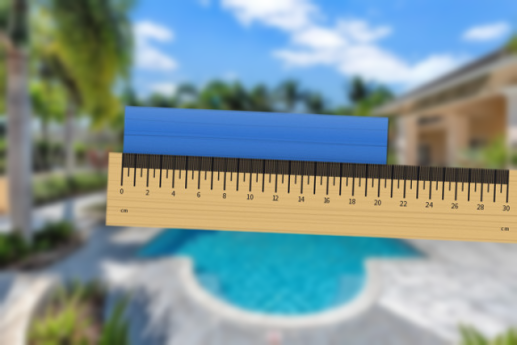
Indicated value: 20.5 cm
